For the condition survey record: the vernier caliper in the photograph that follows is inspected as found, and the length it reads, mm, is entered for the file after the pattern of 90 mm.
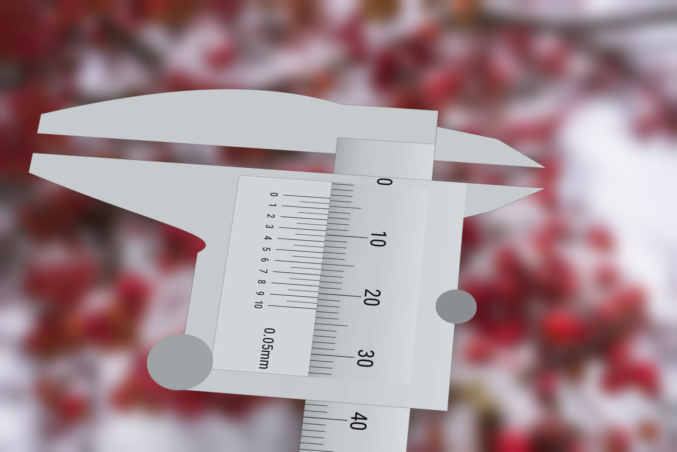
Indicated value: 3.6 mm
